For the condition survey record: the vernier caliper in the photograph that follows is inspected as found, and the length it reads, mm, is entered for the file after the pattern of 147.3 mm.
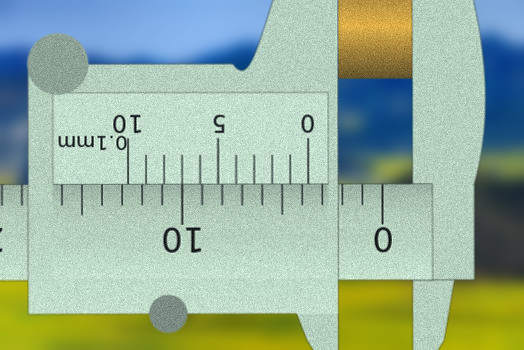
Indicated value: 3.7 mm
